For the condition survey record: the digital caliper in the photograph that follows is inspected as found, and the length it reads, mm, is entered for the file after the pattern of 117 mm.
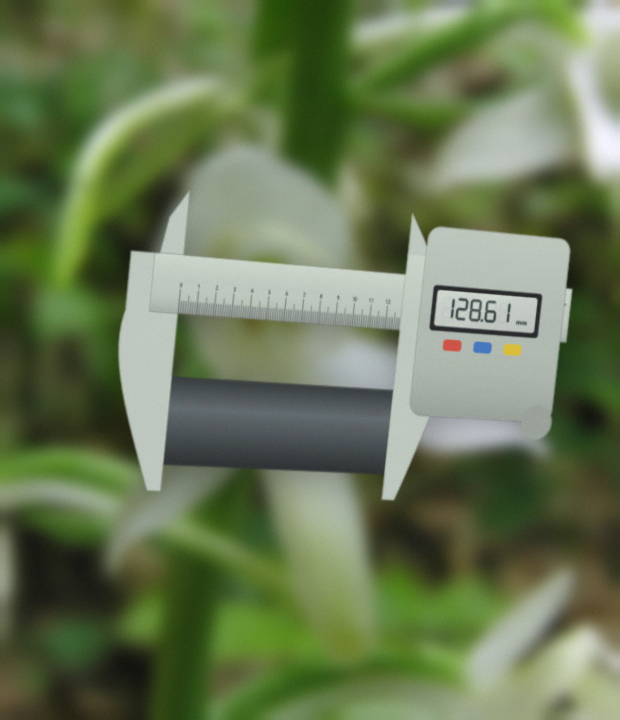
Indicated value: 128.61 mm
